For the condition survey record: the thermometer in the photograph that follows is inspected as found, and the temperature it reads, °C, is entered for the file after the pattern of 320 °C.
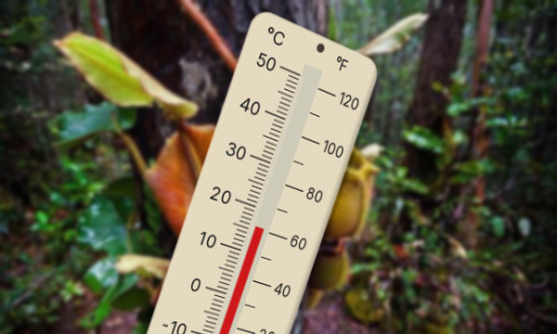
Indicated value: 16 °C
